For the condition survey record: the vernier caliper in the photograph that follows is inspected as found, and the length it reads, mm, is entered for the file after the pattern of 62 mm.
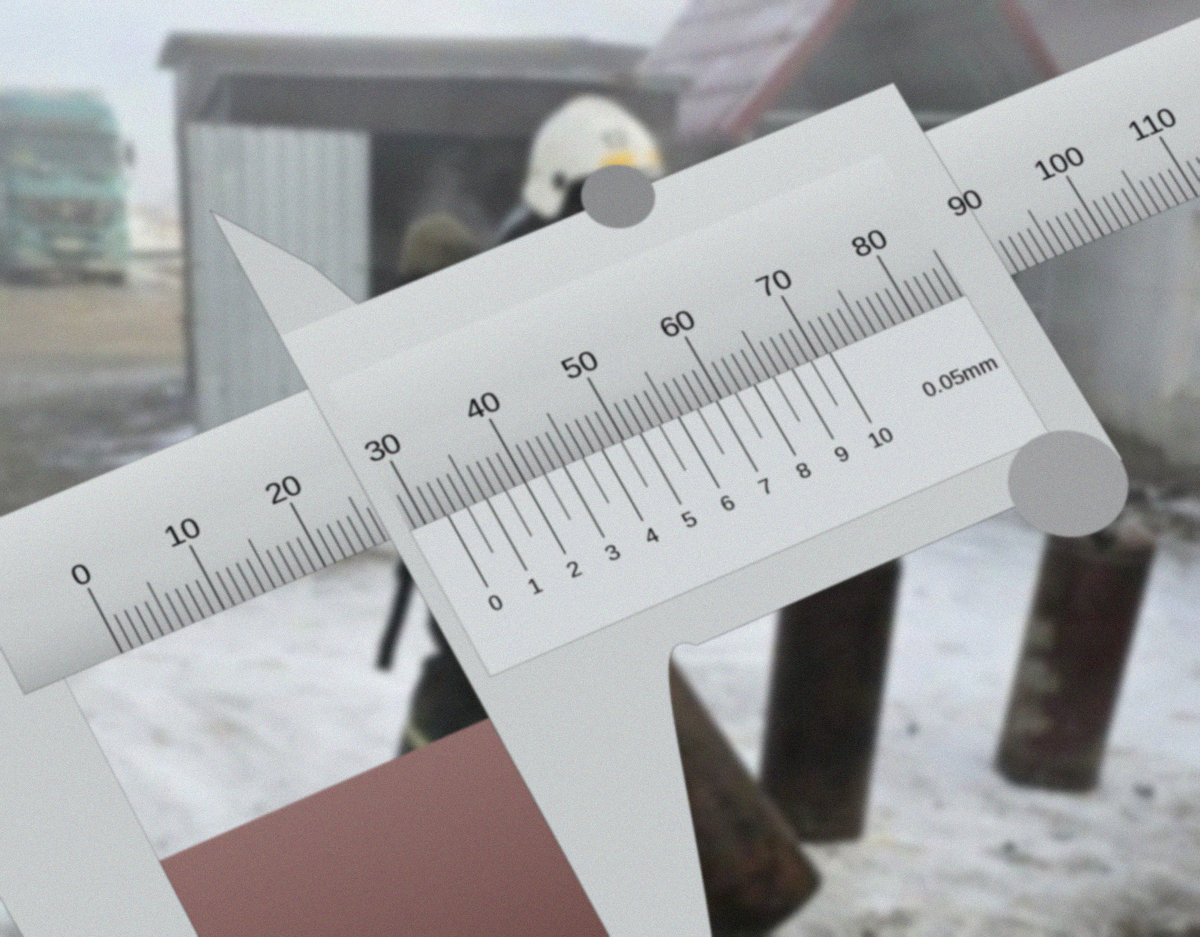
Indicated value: 32.2 mm
